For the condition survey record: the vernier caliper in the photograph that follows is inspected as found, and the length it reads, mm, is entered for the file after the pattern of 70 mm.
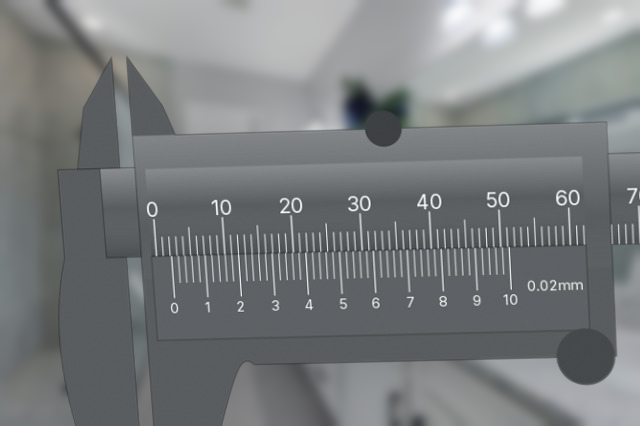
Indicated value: 2.2 mm
